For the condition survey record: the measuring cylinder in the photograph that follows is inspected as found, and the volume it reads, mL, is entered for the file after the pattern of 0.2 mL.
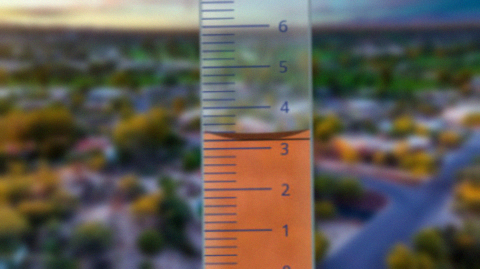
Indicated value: 3.2 mL
